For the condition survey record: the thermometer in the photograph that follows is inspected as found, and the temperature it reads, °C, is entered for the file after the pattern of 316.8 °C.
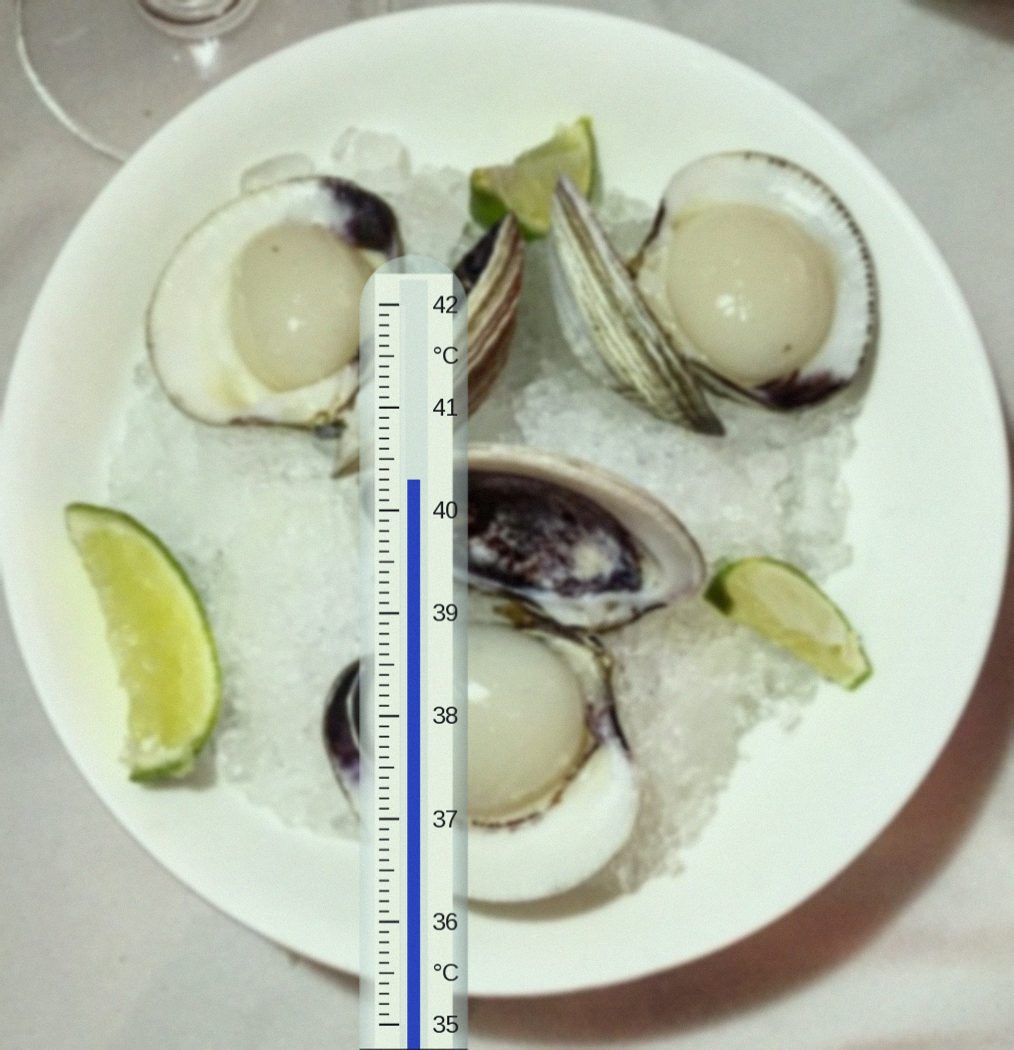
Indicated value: 40.3 °C
